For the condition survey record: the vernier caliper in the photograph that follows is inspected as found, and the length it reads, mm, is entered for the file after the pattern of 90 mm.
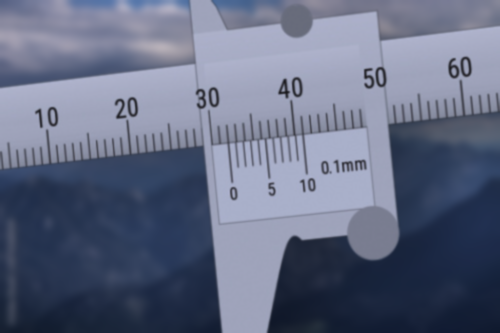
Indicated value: 32.0 mm
